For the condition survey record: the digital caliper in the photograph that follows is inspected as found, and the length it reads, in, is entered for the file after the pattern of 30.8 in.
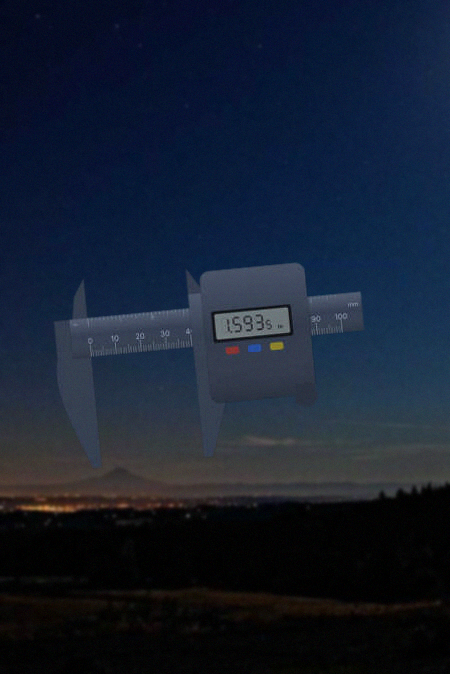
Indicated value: 1.5935 in
